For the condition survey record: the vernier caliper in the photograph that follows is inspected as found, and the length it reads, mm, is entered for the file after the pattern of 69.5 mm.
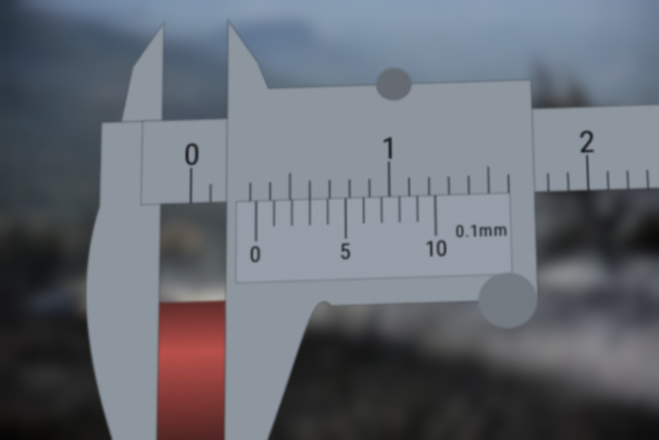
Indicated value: 3.3 mm
